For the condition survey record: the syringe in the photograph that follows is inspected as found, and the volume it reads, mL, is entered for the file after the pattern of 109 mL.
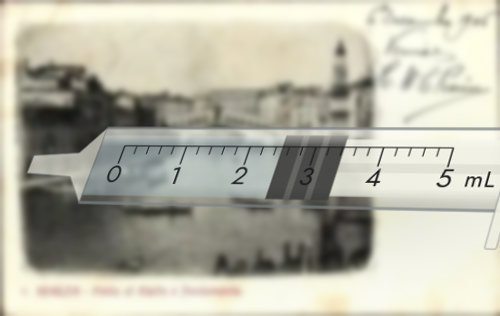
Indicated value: 2.5 mL
